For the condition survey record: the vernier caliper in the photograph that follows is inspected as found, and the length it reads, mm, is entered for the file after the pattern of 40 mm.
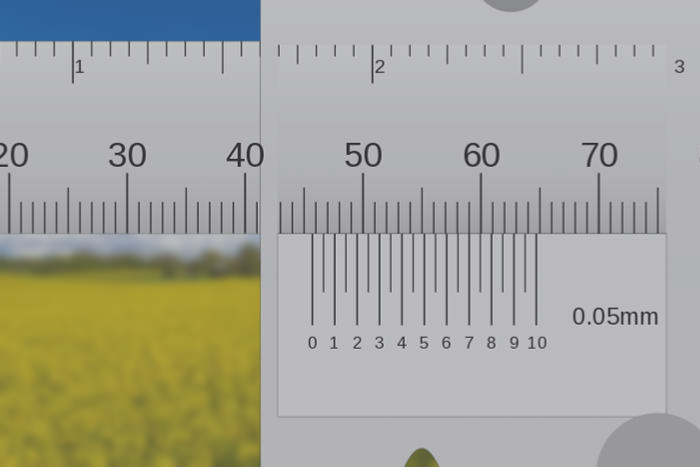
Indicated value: 45.7 mm
